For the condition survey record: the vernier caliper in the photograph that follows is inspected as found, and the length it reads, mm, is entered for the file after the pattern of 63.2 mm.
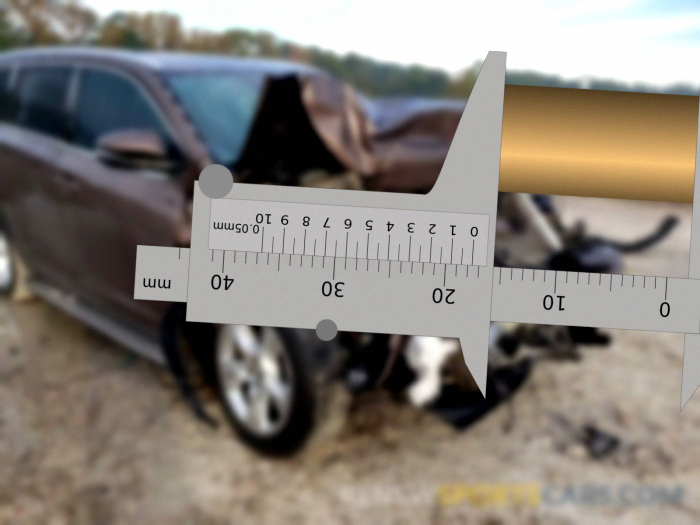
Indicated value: 17.6 mm
